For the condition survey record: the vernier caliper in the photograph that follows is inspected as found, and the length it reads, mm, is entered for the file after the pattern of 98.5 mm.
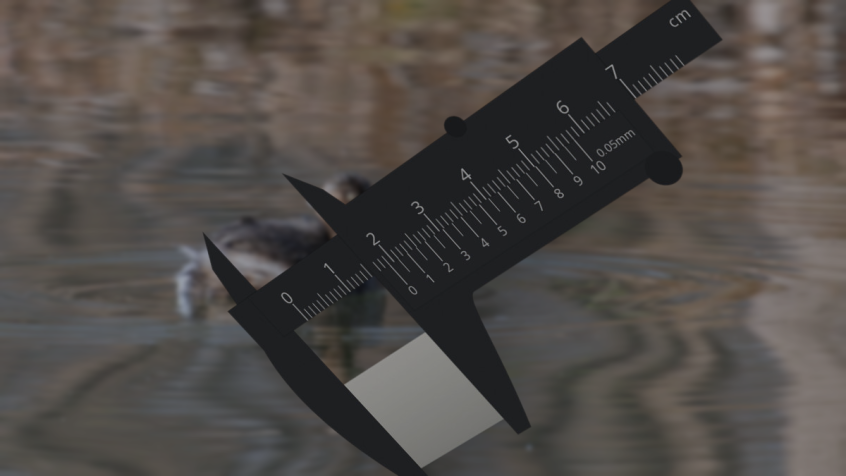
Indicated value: 19.0 mm
